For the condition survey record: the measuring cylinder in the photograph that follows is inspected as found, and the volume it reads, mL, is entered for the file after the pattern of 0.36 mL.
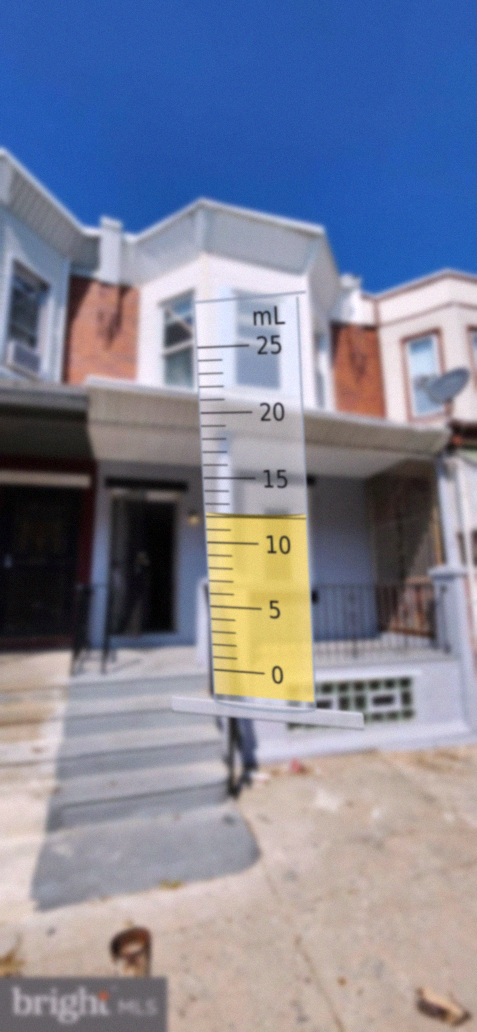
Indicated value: 12 mL
